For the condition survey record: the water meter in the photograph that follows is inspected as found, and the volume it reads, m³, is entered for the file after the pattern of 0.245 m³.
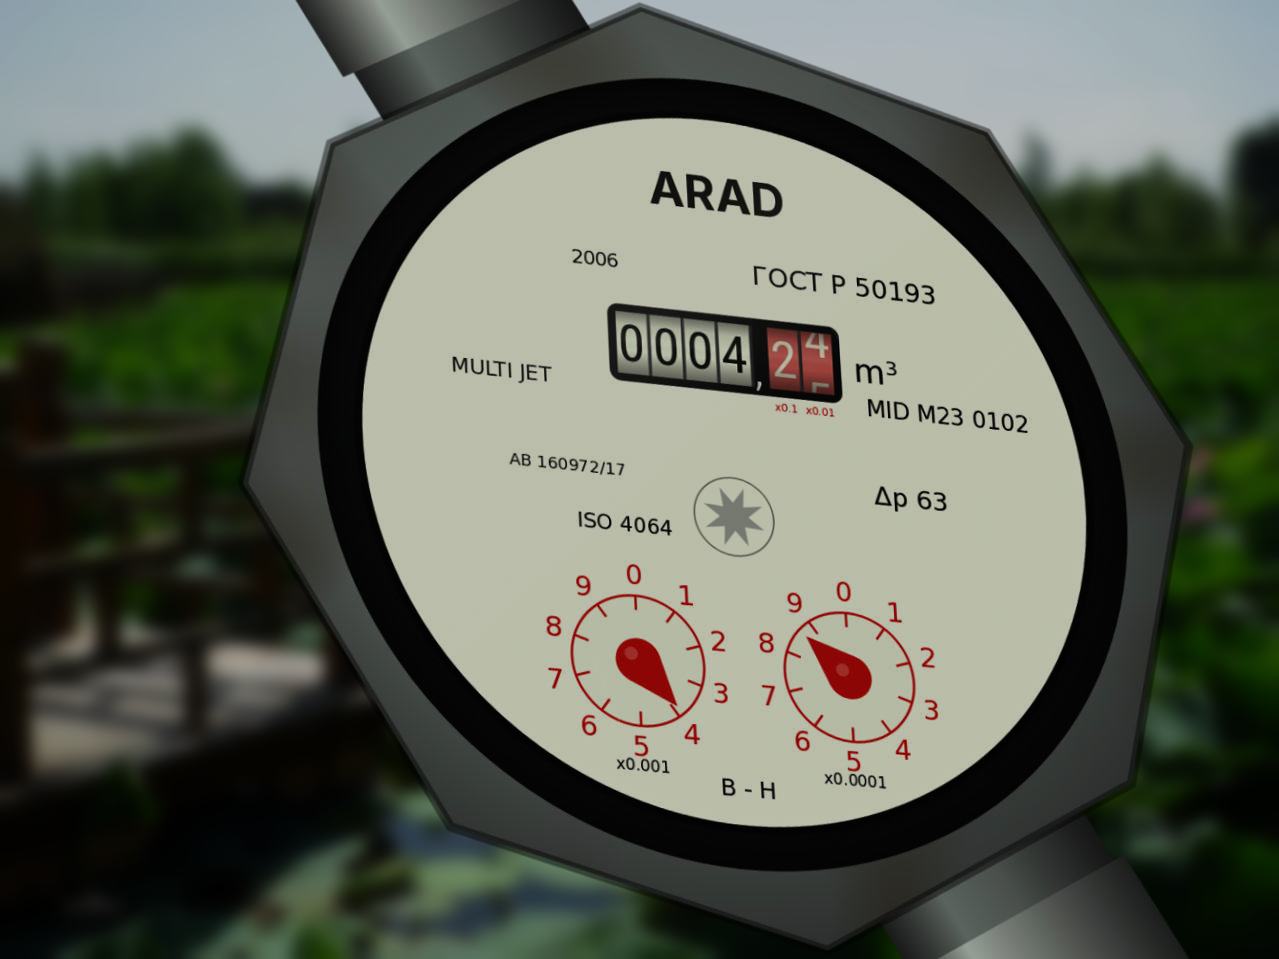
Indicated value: 4.2438 m³
